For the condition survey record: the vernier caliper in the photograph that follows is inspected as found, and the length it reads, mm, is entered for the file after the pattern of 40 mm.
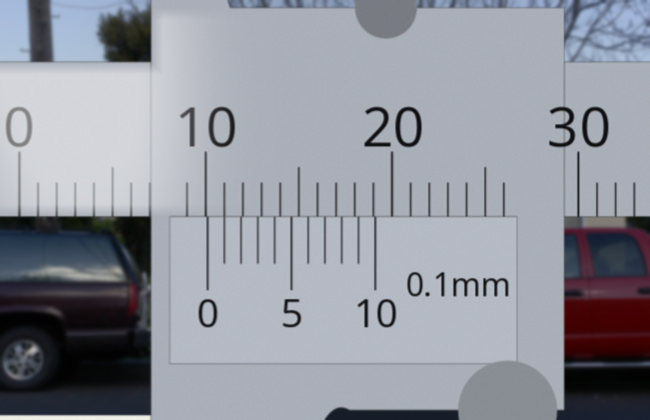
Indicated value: 10.1 mm
